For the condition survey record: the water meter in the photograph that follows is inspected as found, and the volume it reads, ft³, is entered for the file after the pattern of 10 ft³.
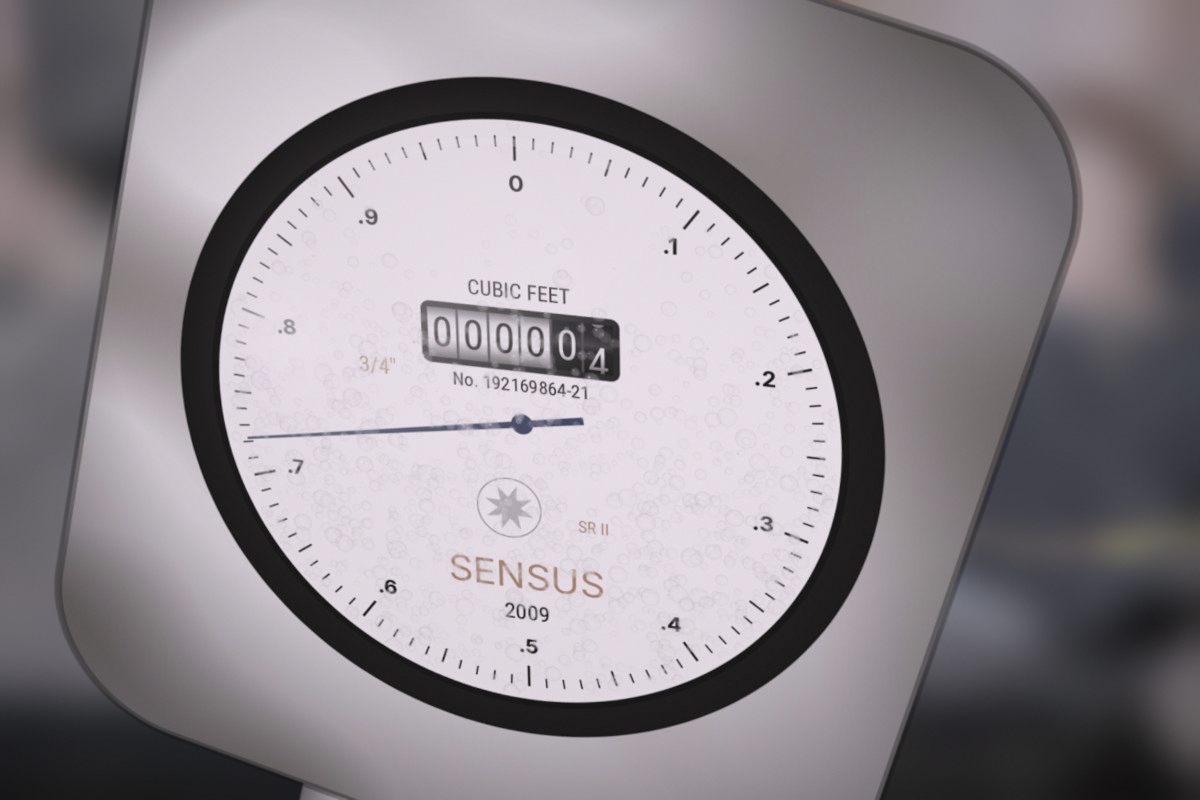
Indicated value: 3.72 ft³
